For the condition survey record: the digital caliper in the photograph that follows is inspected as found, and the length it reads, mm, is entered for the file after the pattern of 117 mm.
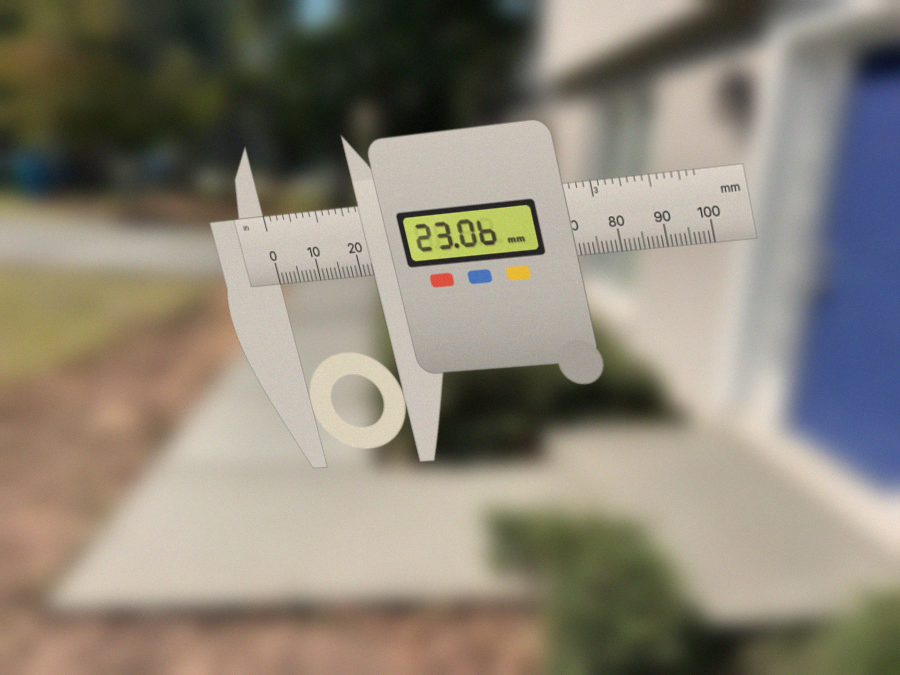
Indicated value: 23.06 mm
